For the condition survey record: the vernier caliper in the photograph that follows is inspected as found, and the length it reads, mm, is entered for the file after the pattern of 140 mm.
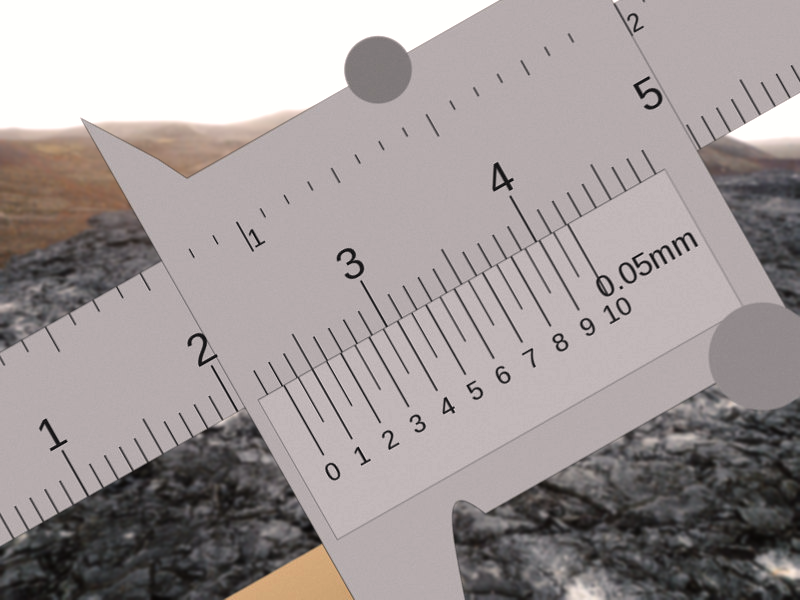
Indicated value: 23.1 mm
